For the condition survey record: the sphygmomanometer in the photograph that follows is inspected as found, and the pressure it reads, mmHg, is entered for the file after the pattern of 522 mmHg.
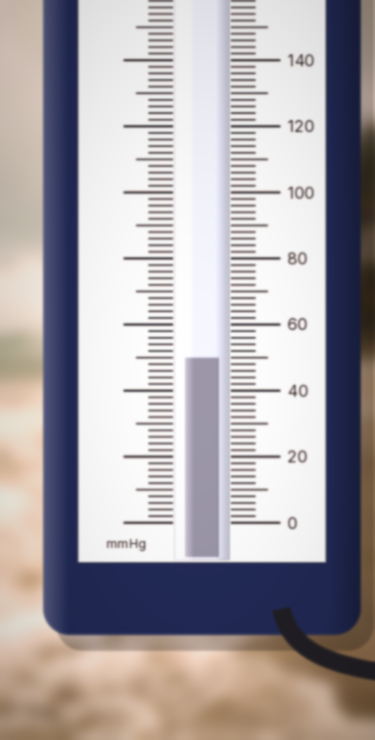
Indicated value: 50 mmHg
